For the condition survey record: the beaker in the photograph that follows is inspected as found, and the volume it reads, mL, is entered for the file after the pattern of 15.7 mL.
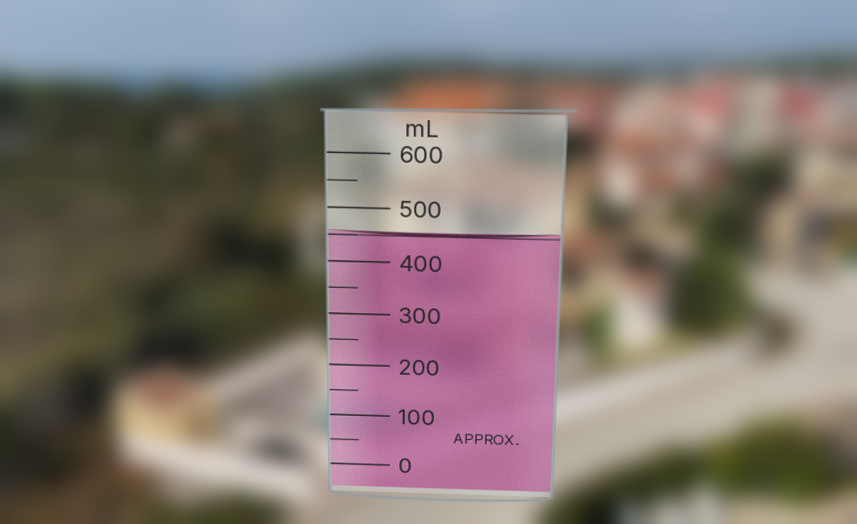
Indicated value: 450 mL
